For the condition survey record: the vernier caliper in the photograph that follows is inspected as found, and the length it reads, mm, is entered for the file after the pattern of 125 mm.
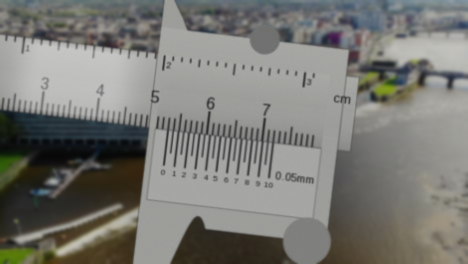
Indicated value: 53.0 mm
